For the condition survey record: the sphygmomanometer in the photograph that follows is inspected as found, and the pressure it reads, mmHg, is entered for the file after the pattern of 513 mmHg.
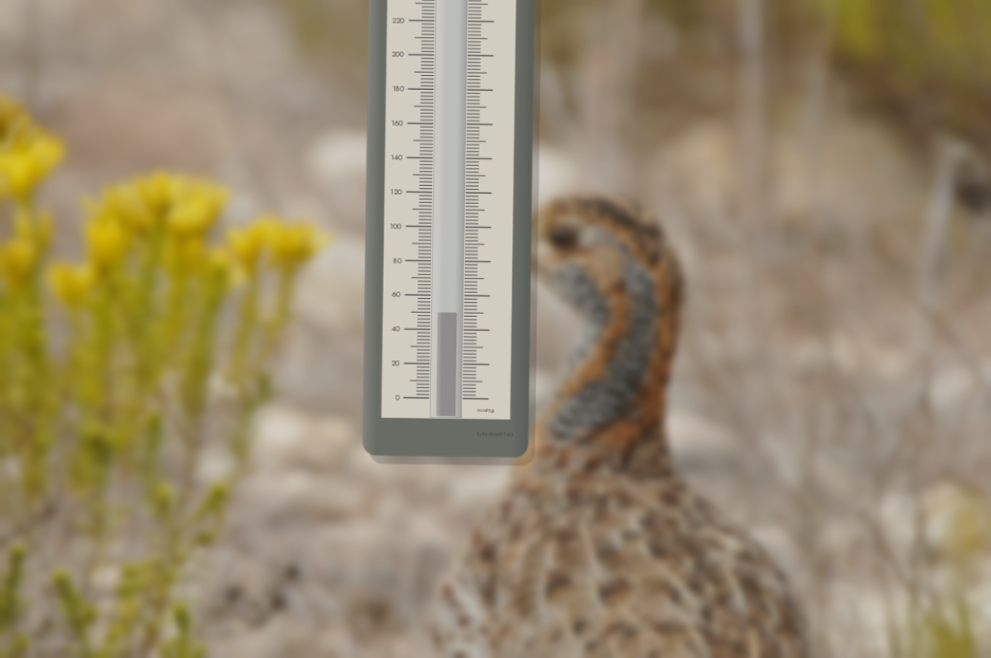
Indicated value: 50 mmHg
